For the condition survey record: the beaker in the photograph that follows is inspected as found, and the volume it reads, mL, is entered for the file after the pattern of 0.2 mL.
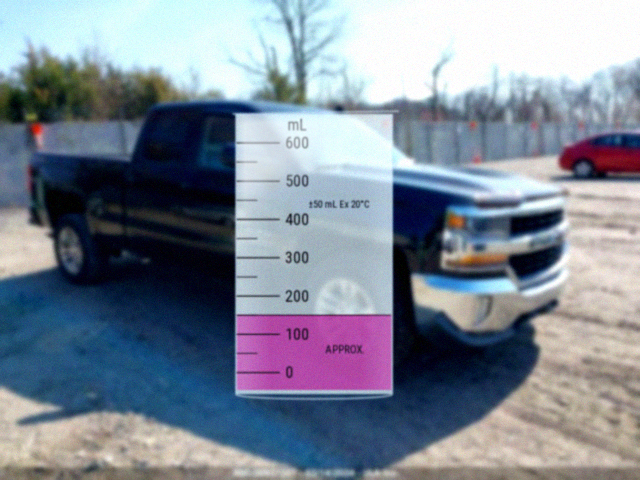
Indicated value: 150 mL
